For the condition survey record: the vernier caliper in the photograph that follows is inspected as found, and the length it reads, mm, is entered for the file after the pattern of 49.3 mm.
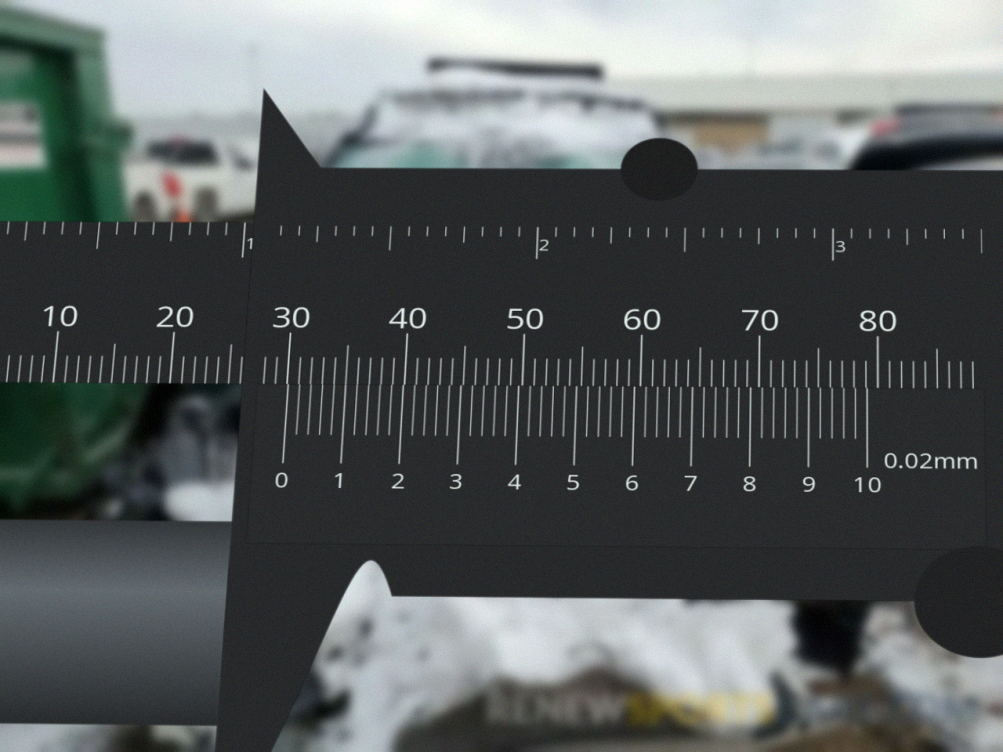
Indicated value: 30.1 mm
